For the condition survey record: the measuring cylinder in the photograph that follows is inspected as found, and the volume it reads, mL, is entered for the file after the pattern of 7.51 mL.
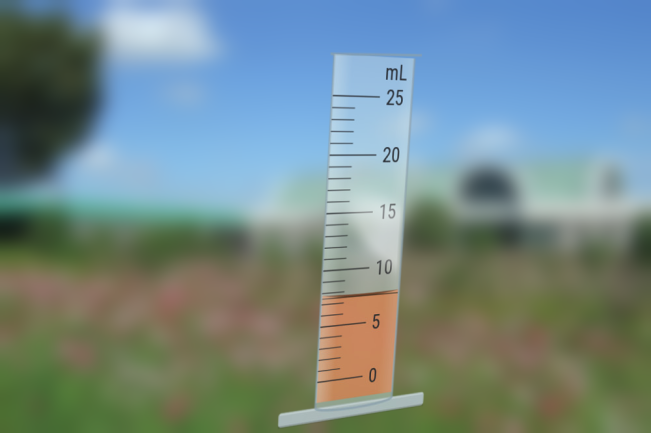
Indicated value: 7.5 mL
